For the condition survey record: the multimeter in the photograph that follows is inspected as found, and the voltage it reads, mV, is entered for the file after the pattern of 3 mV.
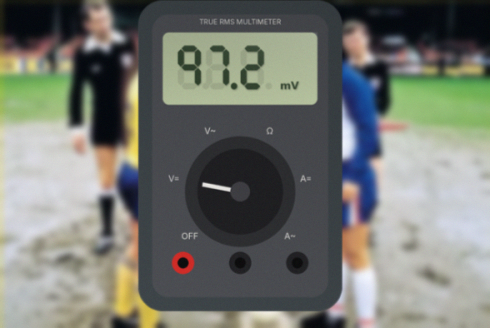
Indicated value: 97.2 mV
